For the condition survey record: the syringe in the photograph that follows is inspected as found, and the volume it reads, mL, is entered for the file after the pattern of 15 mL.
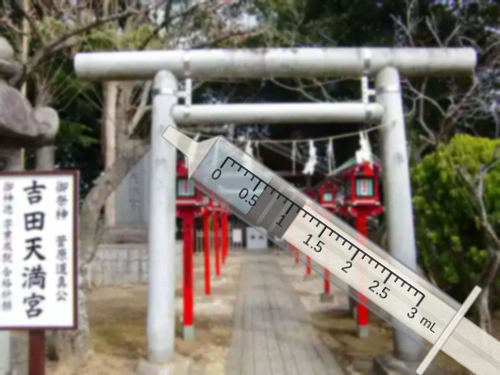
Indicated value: 0.6 mL
